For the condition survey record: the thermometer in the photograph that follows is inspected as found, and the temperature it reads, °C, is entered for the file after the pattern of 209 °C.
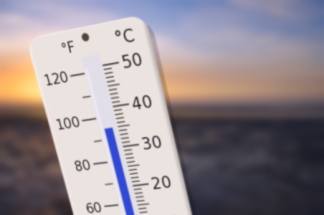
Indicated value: 35 °C
